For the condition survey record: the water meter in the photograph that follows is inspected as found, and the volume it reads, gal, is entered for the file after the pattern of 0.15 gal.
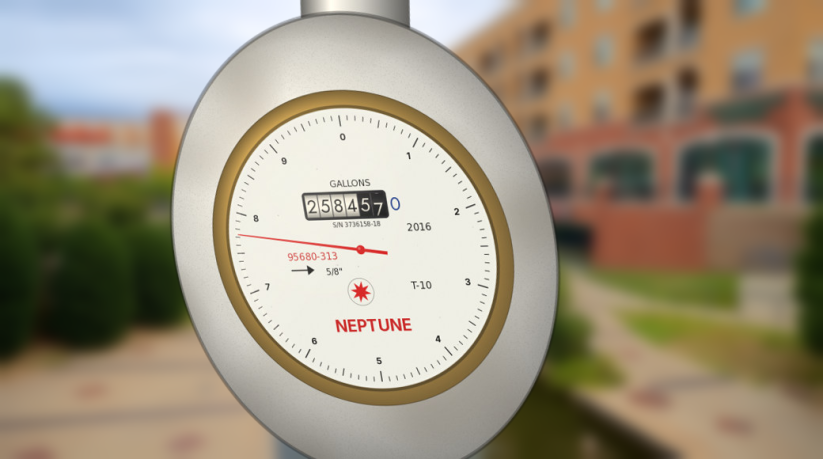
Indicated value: 2584567.7 gal
